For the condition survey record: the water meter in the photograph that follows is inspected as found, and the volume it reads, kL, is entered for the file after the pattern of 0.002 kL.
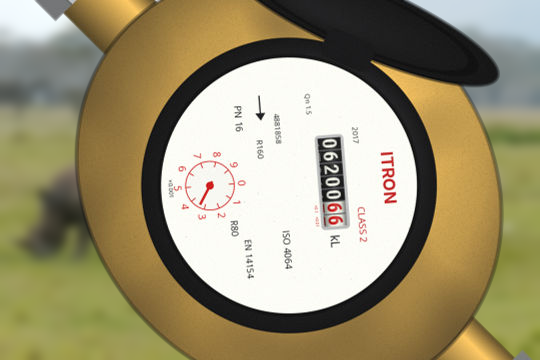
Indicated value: 6200.663 kL
